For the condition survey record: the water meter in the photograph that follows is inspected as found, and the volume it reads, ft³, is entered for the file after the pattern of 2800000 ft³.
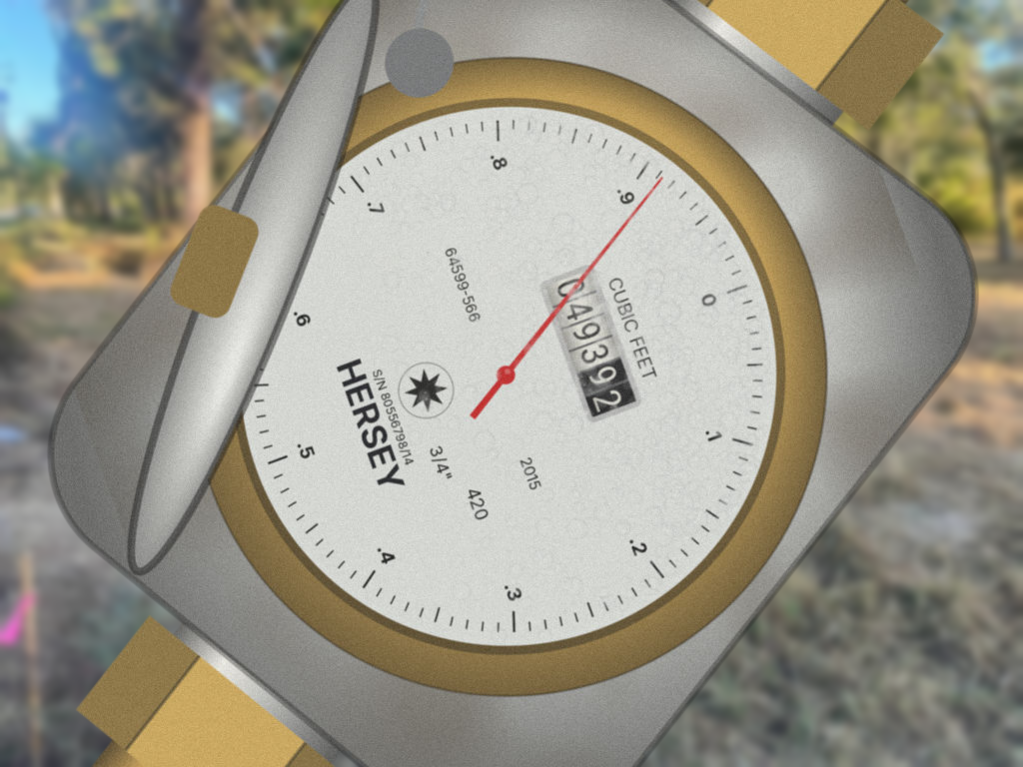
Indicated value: 49391.91 ft³
